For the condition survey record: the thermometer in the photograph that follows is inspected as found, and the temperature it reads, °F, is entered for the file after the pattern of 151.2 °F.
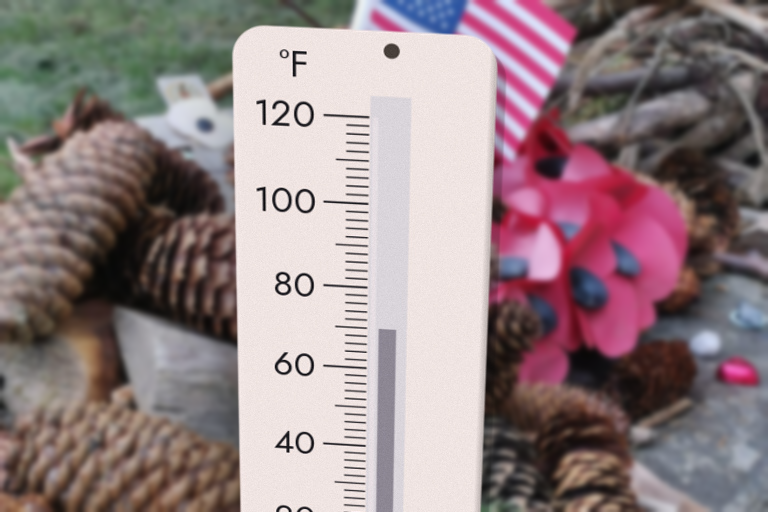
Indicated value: 70 °F
